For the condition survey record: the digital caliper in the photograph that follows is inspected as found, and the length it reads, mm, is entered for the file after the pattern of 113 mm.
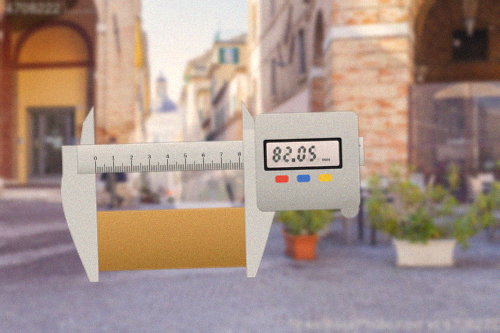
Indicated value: 82.05 mm
